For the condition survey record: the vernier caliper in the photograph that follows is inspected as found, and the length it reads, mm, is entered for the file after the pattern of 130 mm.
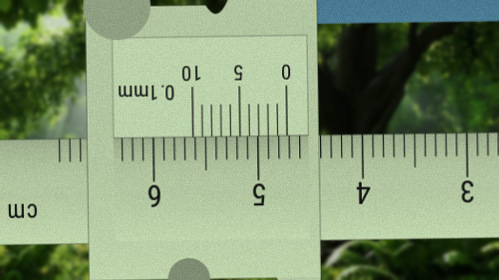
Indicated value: 47.2 mm
